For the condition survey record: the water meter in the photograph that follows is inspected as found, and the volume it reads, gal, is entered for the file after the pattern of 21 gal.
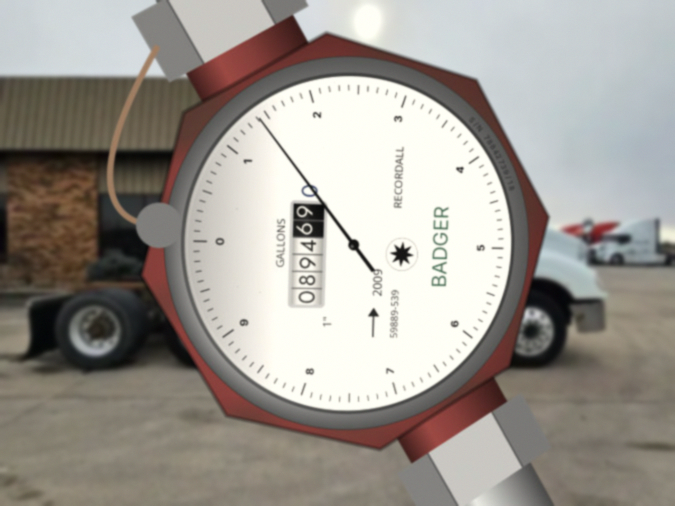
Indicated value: 894691.4 gal
